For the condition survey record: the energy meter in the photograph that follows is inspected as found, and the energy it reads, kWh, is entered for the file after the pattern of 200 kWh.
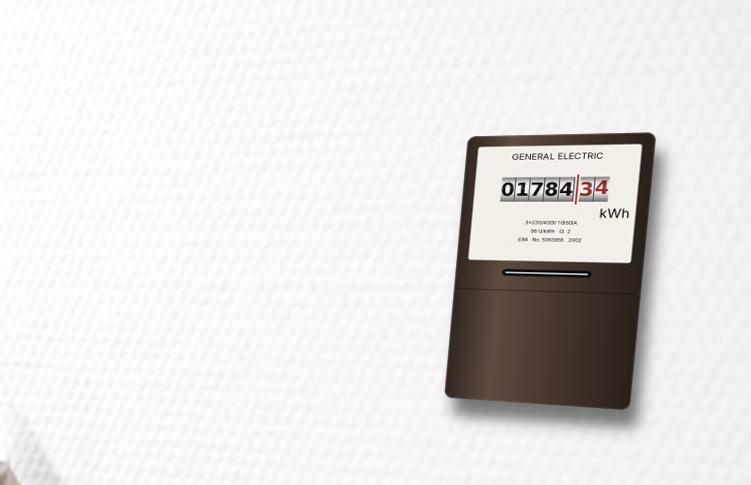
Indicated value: 1784.34 kWh
